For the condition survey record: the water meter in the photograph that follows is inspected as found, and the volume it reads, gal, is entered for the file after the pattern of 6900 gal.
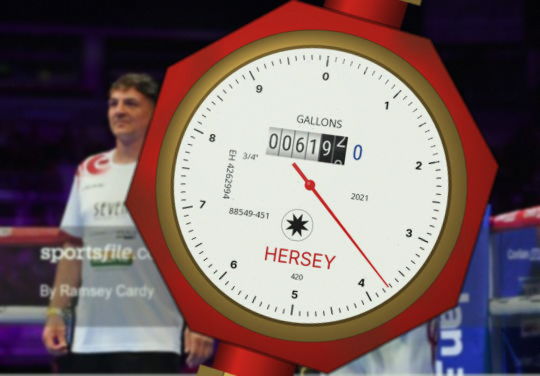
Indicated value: 61923.7 gal
